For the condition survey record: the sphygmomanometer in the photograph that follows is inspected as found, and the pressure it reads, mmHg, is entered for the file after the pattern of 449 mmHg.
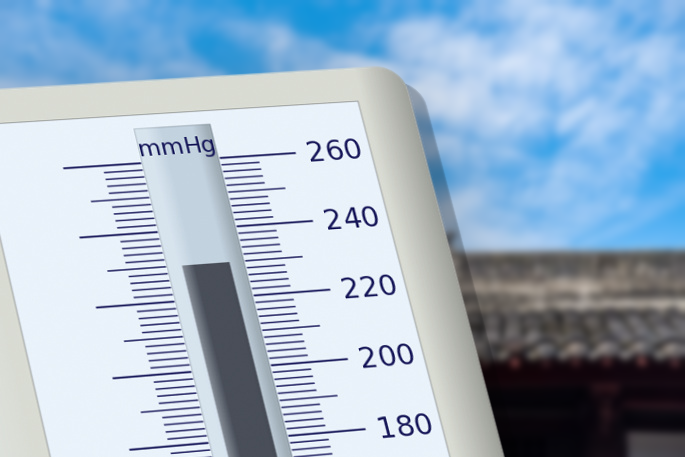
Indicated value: 230 mmHg
